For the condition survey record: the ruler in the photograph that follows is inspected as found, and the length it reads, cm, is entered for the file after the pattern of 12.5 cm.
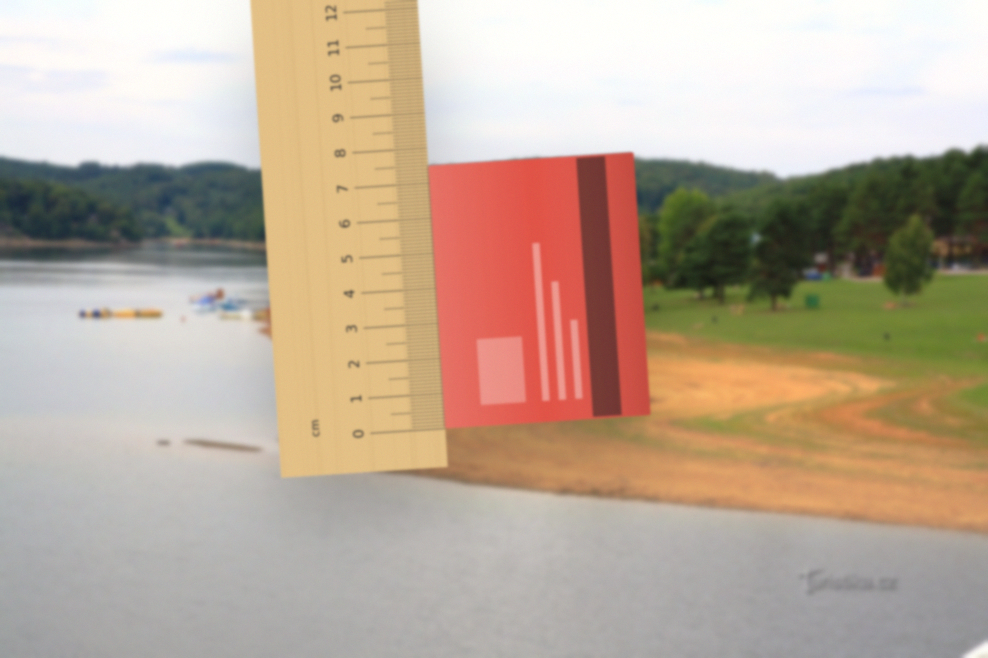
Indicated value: 7.5 cm
